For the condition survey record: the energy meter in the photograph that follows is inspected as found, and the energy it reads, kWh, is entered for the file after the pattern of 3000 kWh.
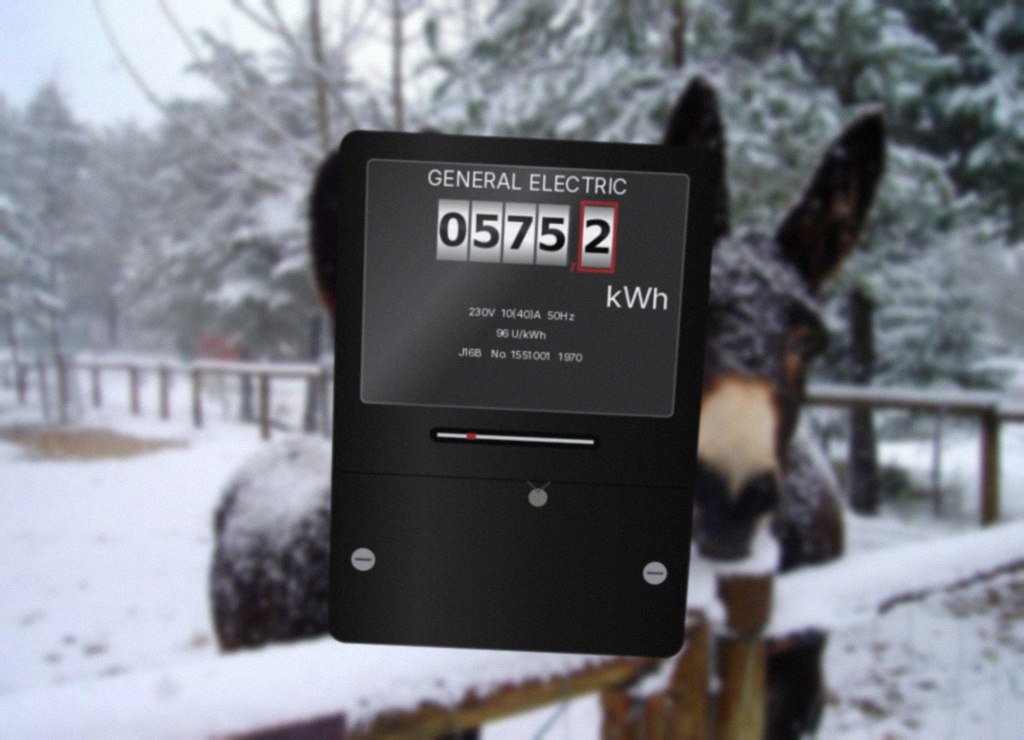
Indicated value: 575.2 kWh
